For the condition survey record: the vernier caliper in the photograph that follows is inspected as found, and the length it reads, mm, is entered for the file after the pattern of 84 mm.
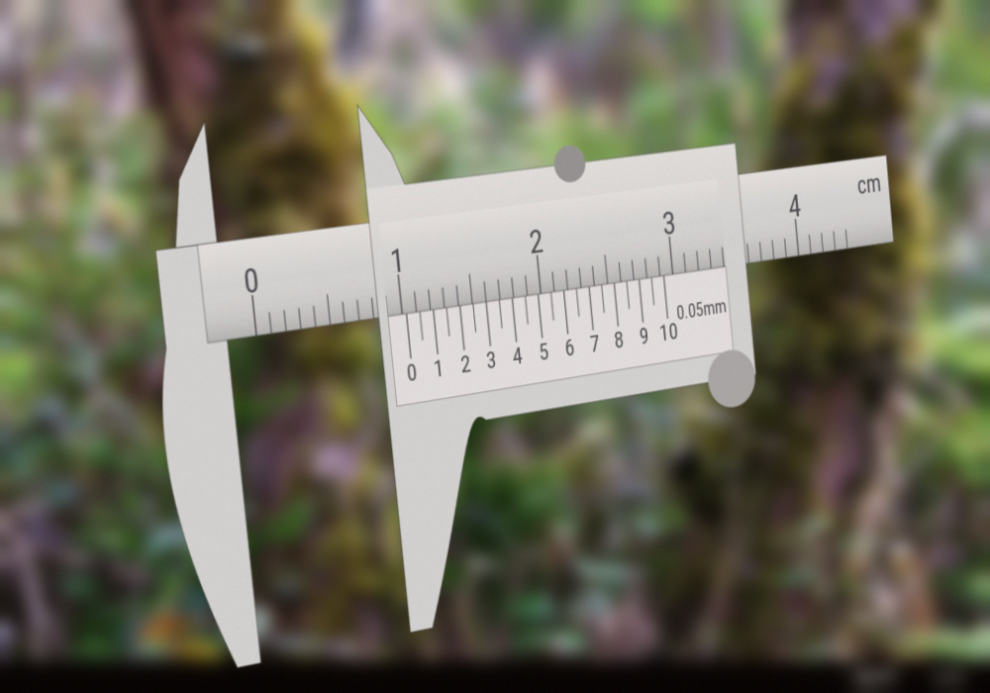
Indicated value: 10.3 mm
